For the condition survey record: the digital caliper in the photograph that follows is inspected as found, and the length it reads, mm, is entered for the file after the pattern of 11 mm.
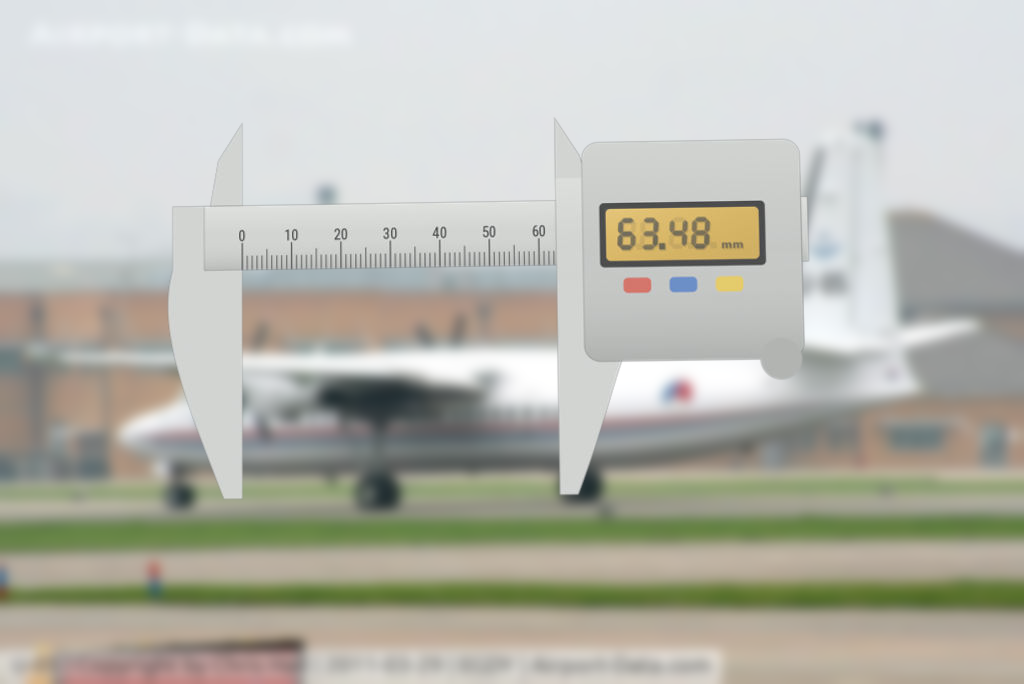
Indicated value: 63.48 mm
